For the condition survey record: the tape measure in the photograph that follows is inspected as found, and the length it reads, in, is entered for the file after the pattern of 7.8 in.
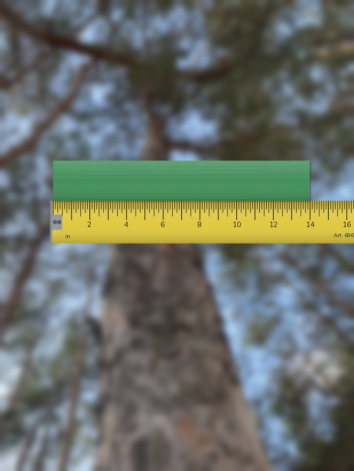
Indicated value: 14 in
